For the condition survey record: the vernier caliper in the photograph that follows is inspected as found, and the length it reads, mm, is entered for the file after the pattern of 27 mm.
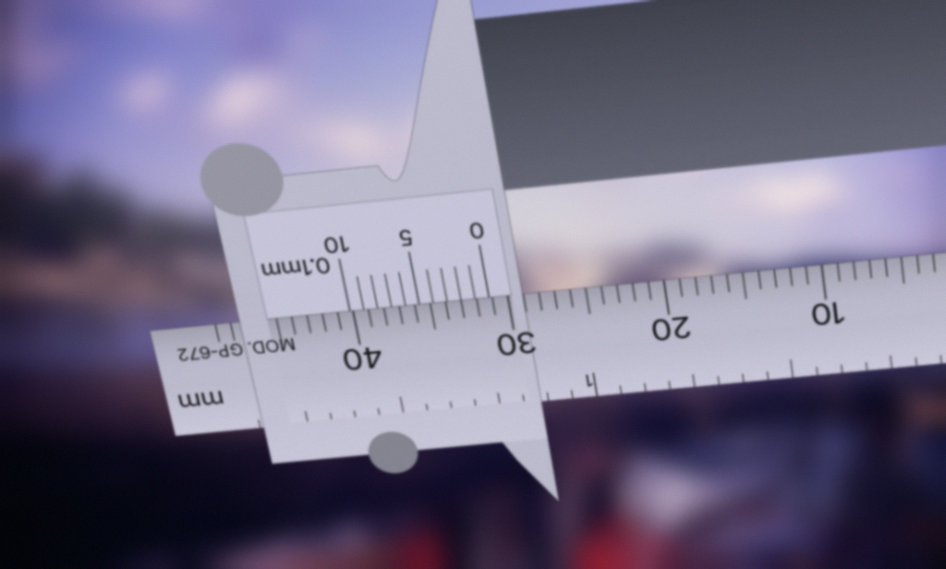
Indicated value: 31.2 mm
